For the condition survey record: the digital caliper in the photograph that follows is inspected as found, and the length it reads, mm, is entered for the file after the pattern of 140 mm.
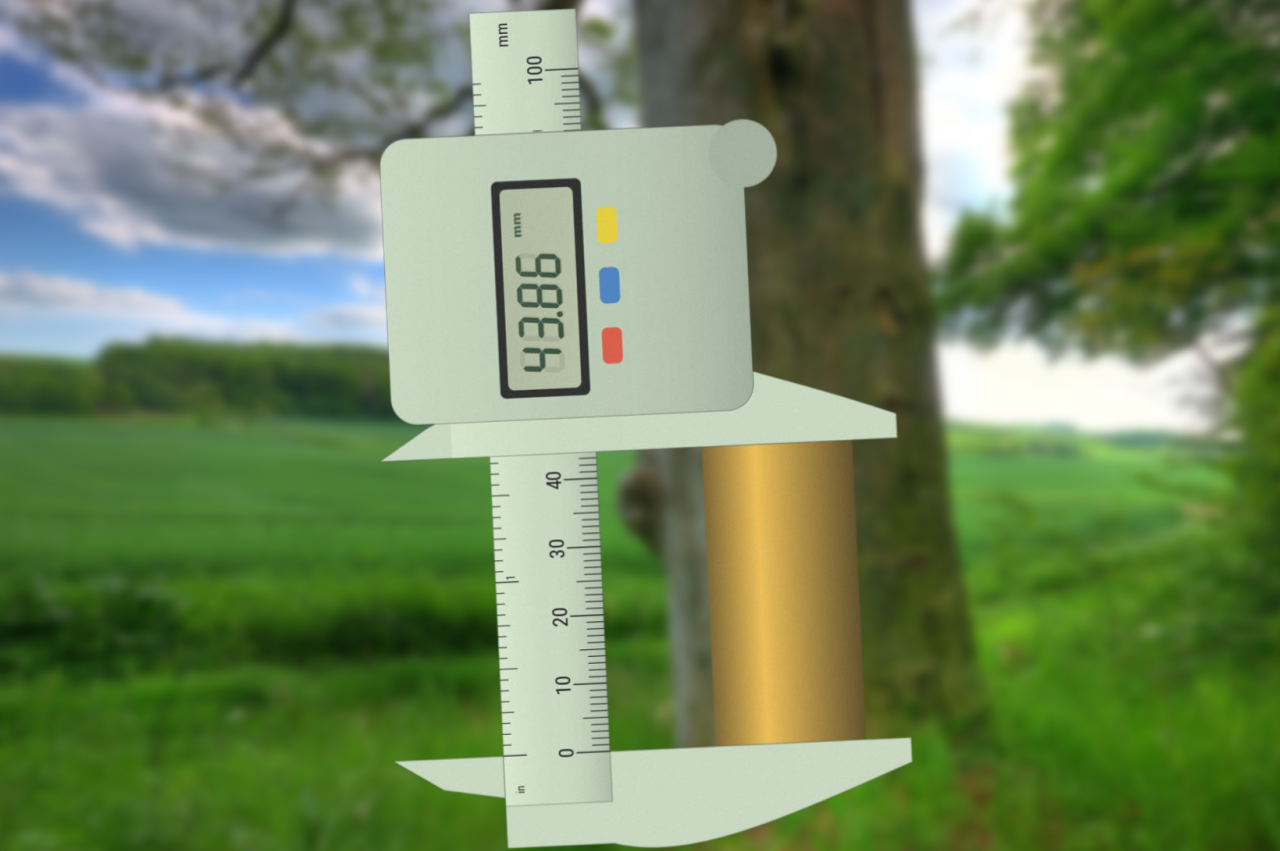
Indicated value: 43.86 mm
